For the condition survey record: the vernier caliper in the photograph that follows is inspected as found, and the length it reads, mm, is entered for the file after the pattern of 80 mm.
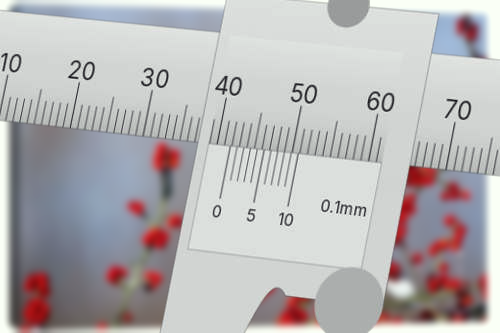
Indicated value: 41.8 mm
